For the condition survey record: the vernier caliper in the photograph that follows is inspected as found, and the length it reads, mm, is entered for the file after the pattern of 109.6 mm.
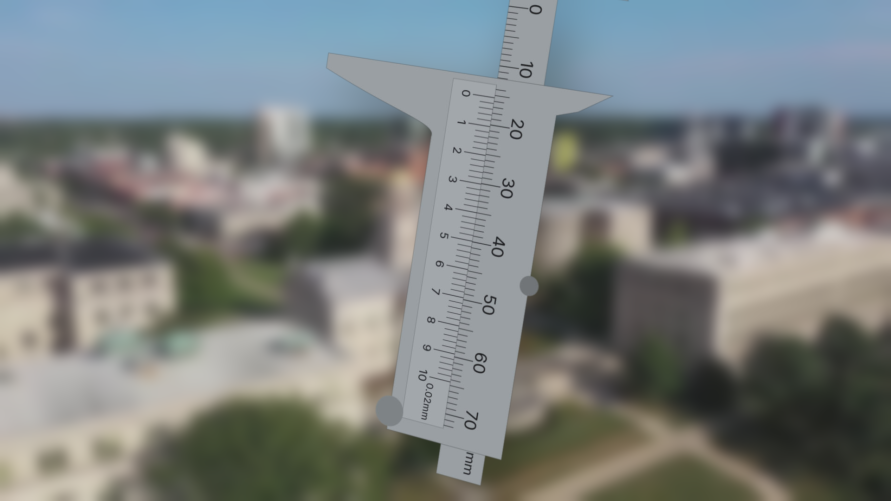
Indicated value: 15.4 mm
